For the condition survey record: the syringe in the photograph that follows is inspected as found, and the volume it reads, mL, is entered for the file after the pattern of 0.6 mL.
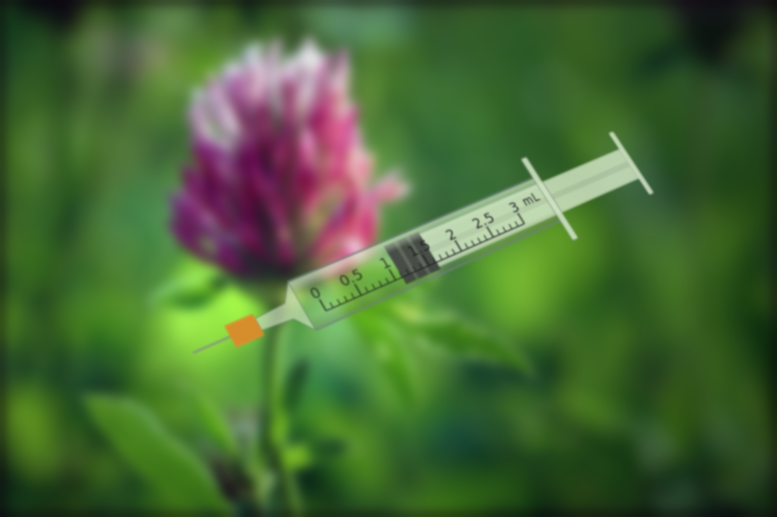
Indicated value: 1.1 mL
